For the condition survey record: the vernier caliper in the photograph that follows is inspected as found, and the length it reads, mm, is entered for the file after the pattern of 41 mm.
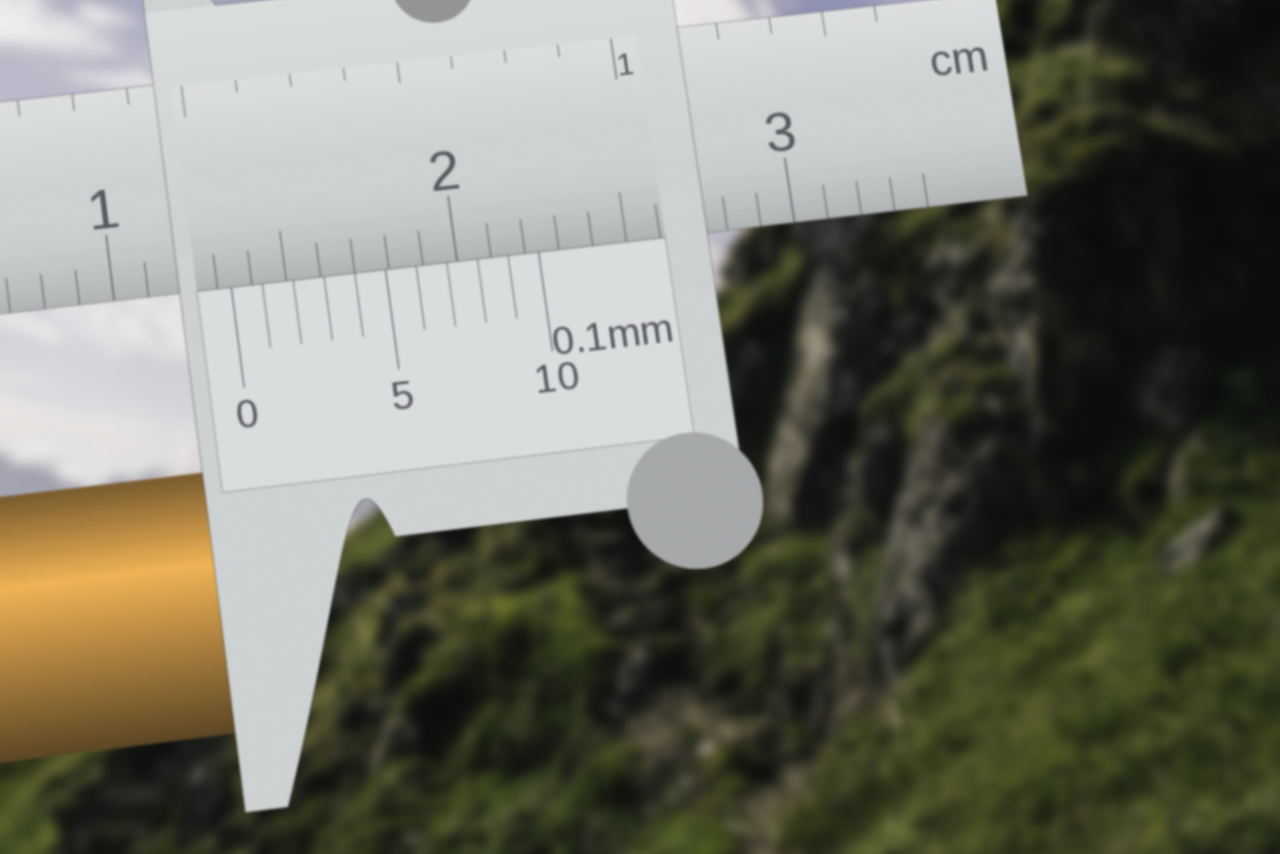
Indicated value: 13.4 mm
